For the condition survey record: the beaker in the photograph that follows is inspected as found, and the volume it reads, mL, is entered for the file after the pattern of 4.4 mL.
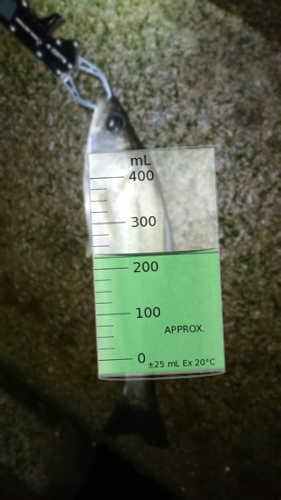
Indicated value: 225 mL
